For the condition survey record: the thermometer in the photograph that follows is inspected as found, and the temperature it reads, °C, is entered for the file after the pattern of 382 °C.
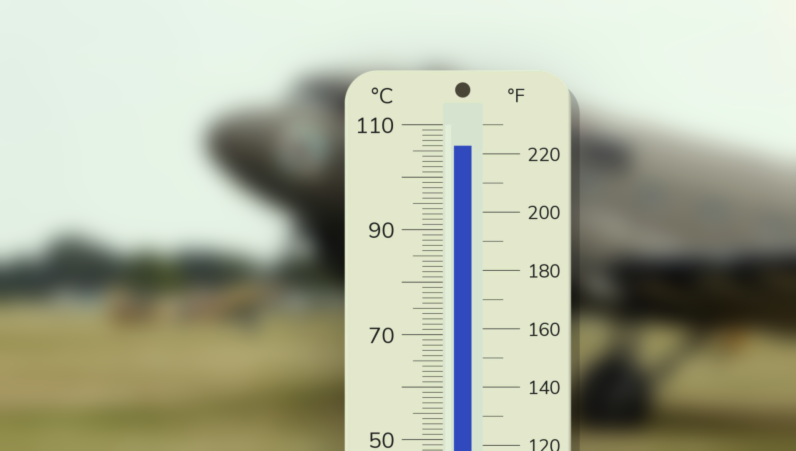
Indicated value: 106 °C
